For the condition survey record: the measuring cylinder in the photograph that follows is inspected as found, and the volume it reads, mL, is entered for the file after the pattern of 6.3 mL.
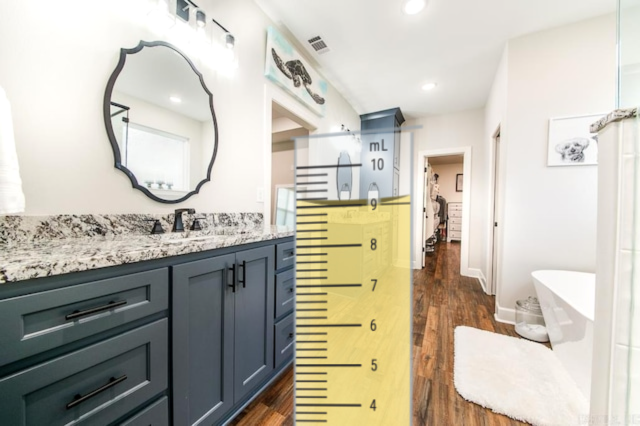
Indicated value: 9 mL
